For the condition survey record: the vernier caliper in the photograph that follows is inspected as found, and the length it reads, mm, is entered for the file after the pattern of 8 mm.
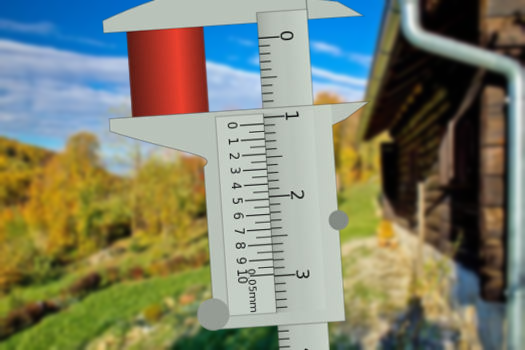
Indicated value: 10.8 mm
